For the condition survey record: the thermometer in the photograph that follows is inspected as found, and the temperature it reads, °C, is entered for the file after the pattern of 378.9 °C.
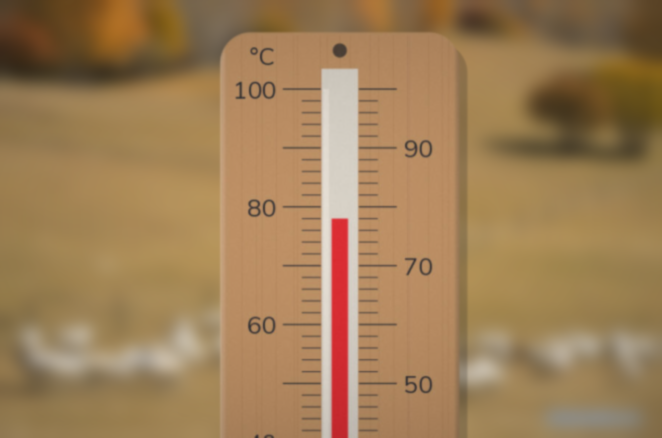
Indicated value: 78 °C
